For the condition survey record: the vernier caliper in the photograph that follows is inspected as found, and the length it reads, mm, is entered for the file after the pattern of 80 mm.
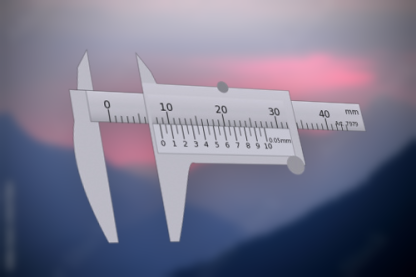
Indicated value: 8.4 mm
